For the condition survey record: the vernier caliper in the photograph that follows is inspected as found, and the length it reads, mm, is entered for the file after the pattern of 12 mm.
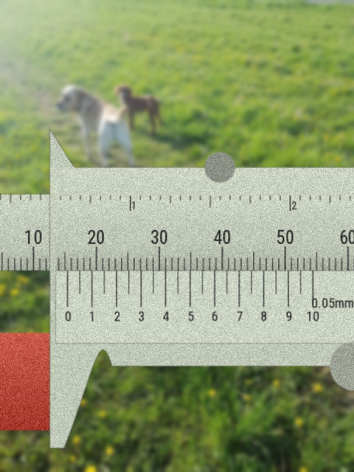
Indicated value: 15.4 mm
